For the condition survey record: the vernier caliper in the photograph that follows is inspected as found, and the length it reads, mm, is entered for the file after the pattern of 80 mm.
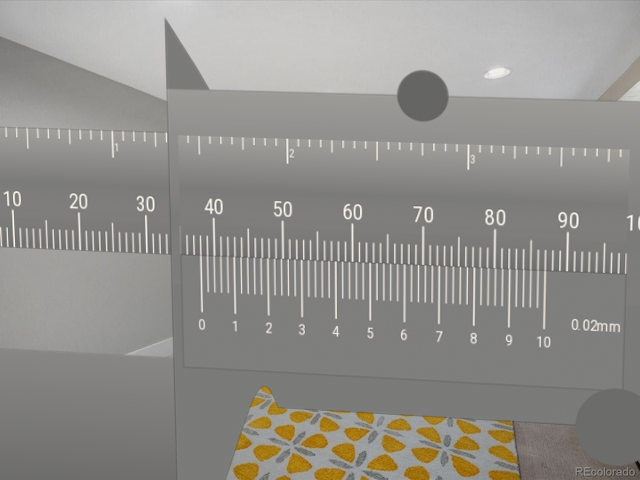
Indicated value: 38.0 mm
